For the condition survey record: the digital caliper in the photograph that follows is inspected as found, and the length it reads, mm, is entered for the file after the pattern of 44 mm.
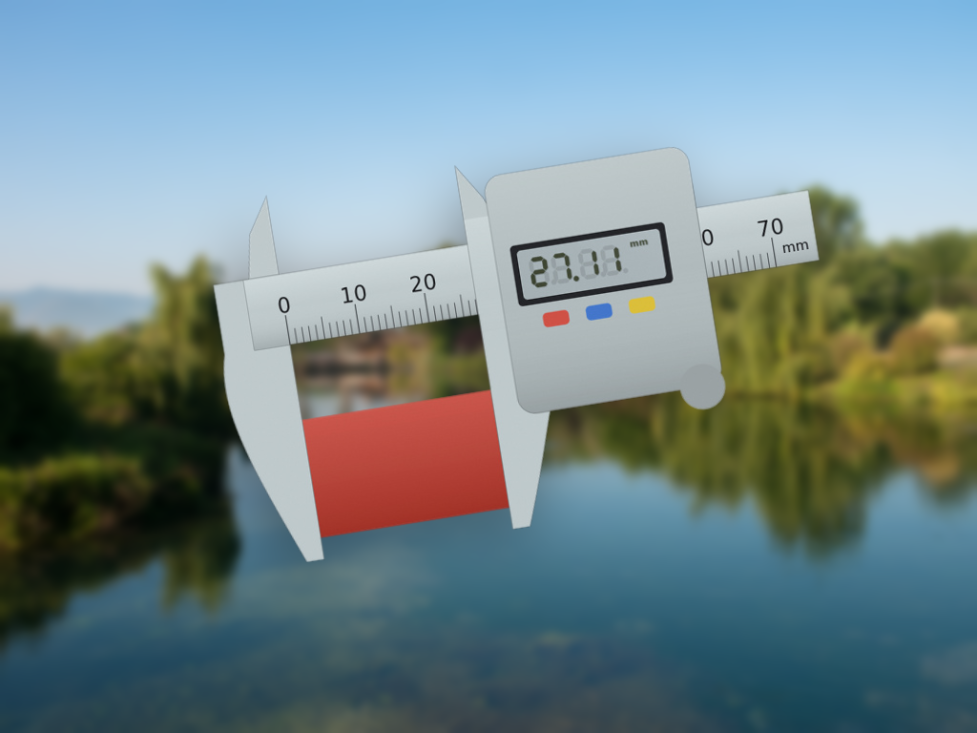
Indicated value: 27.11 mm
